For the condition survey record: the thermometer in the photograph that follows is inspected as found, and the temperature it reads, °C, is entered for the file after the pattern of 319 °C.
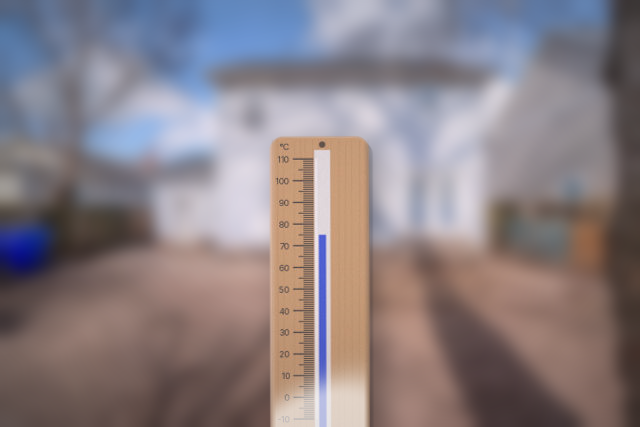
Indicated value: 75 °C
